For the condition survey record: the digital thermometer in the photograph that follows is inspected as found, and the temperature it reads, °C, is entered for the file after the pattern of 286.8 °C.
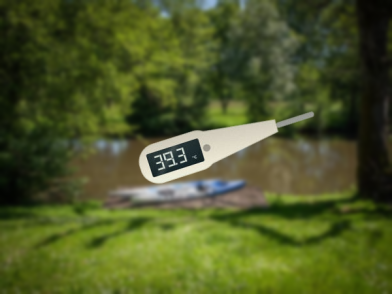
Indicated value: 39.3 °C
